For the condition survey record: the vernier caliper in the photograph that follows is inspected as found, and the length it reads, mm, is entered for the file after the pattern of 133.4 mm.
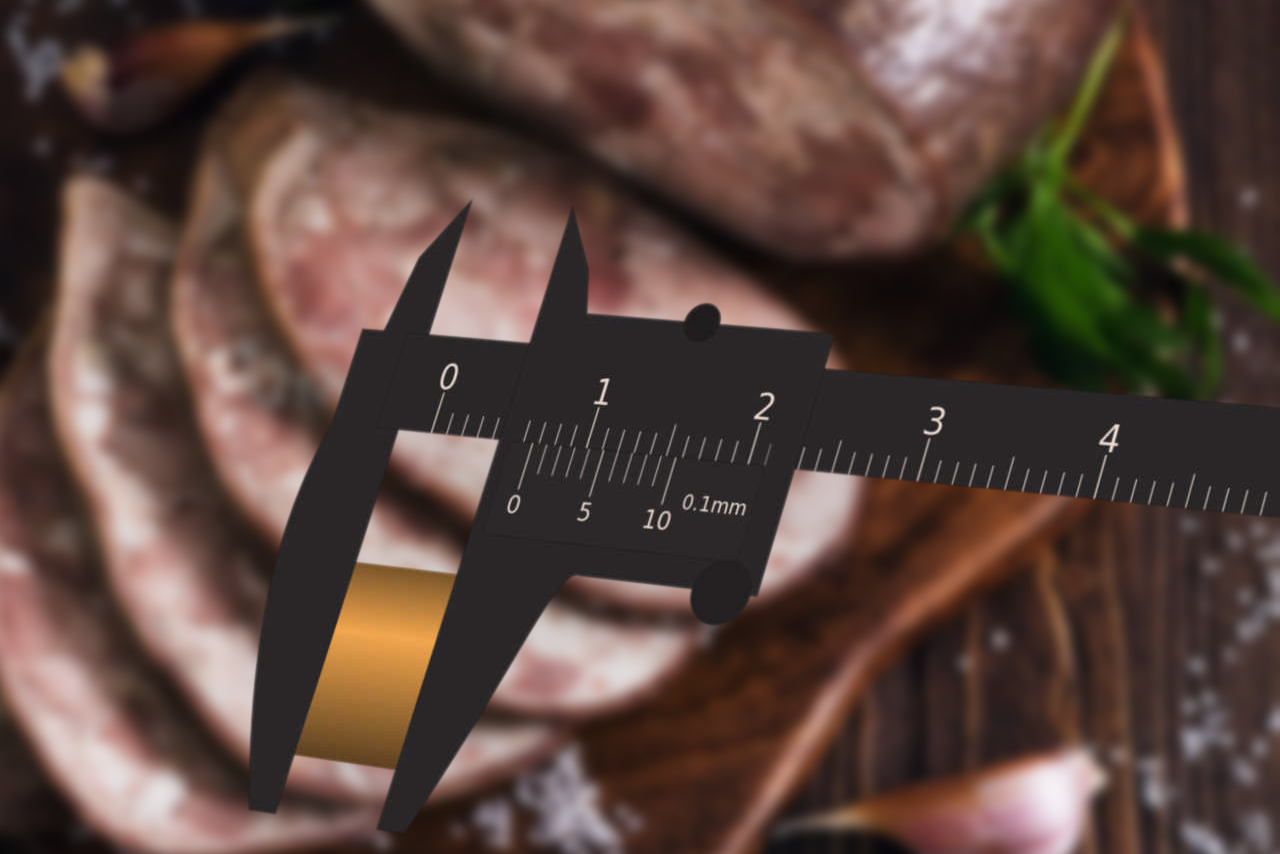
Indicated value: 6.6 mm
